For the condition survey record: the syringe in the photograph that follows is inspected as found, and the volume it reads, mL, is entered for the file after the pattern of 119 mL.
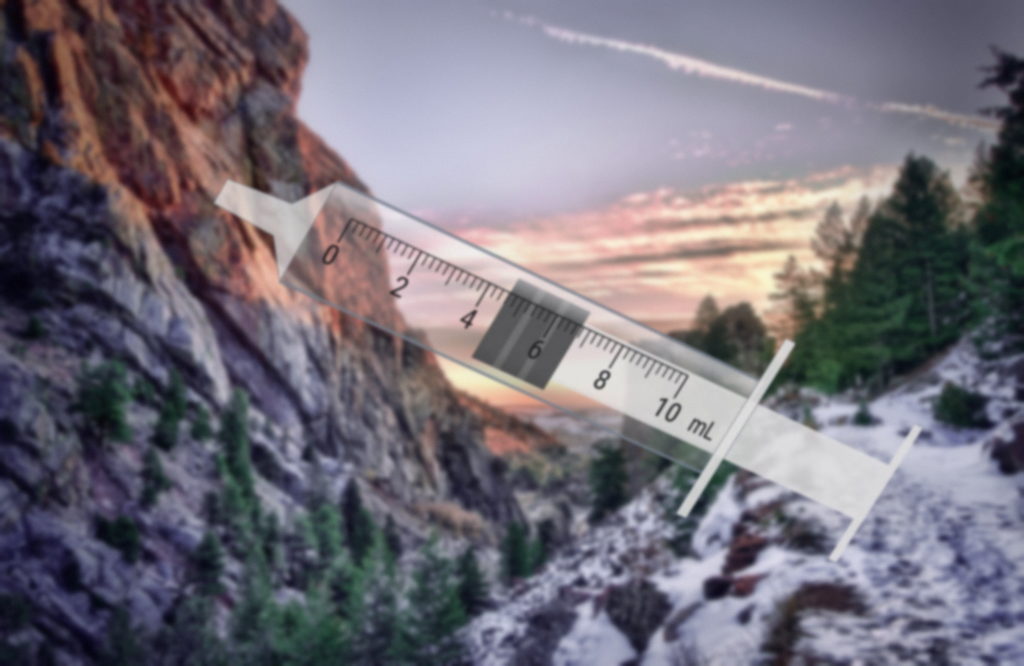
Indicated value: 4.6 mL
